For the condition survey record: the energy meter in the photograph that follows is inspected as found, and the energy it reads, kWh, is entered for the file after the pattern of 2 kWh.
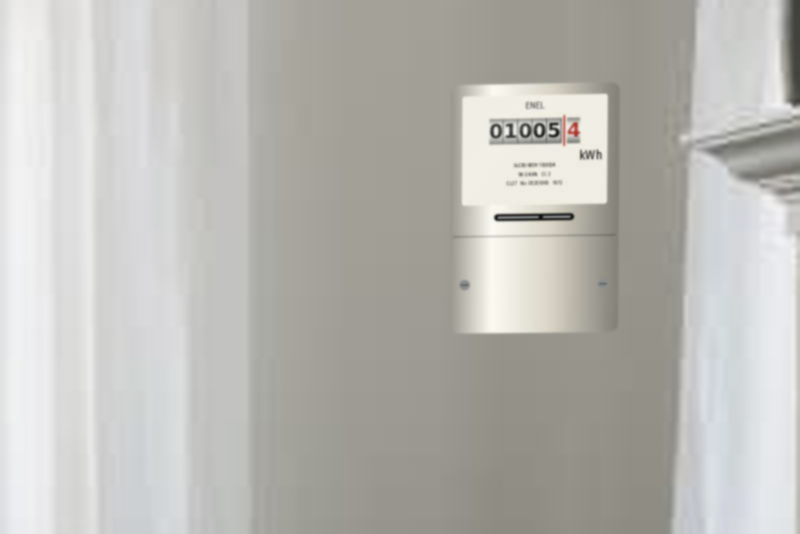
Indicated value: 1005.4 kWh
